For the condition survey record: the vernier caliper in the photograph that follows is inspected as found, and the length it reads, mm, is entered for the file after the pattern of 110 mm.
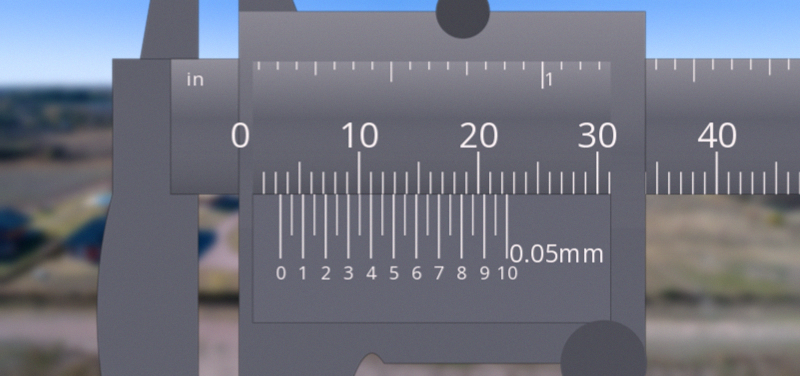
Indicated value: 3.4 mm
